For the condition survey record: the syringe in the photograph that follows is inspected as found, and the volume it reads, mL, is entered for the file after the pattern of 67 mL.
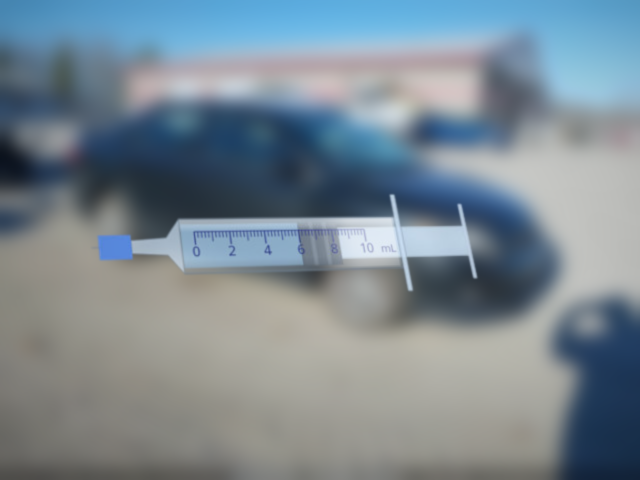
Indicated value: 6 mL
